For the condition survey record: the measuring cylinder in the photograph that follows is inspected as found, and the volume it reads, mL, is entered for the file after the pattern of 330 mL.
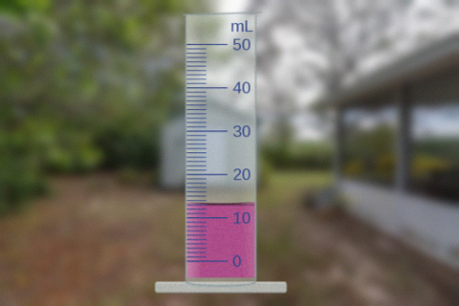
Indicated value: 13 mL
